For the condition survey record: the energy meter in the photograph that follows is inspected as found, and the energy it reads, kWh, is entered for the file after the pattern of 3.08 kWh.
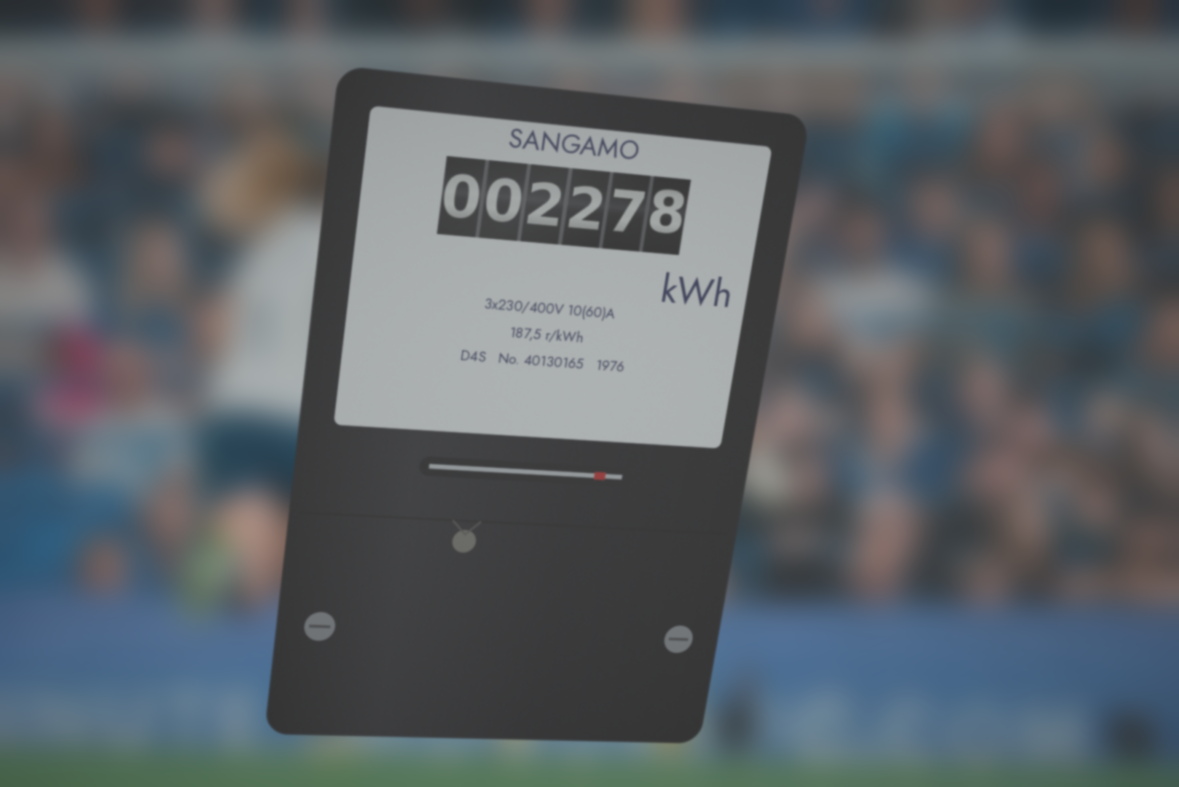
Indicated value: 2278 kWh
